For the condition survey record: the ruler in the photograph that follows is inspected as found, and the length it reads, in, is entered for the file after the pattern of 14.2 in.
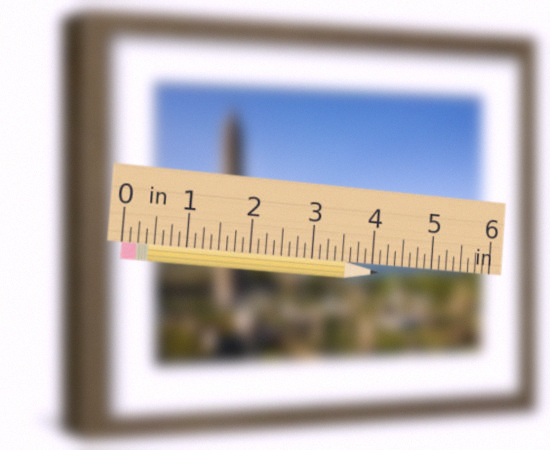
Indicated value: 4.125 in
